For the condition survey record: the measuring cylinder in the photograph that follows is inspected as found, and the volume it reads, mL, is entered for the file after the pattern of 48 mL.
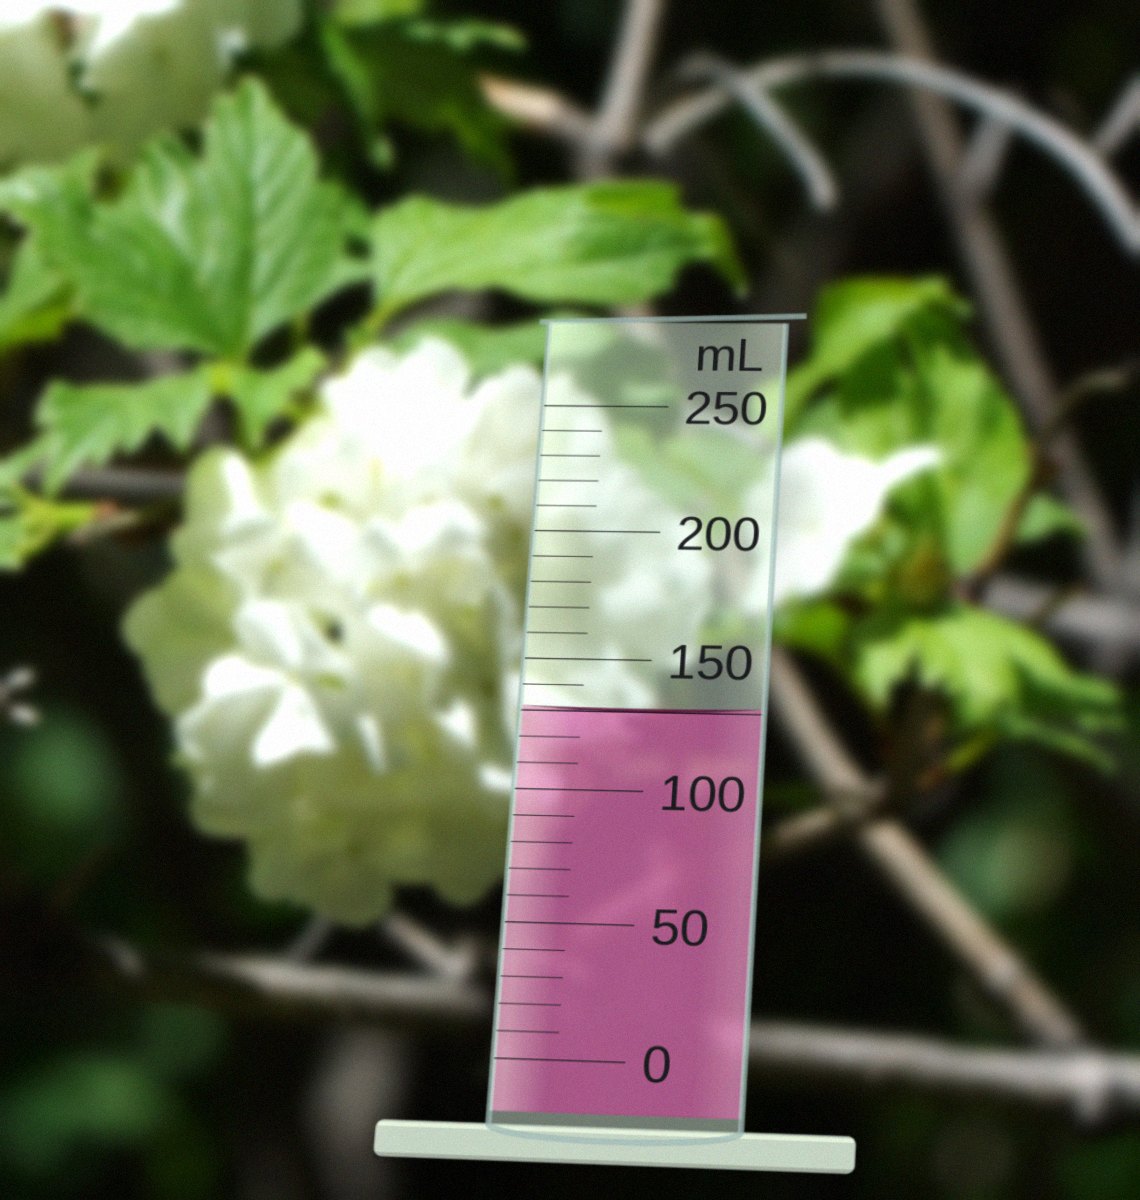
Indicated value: 130 mL
